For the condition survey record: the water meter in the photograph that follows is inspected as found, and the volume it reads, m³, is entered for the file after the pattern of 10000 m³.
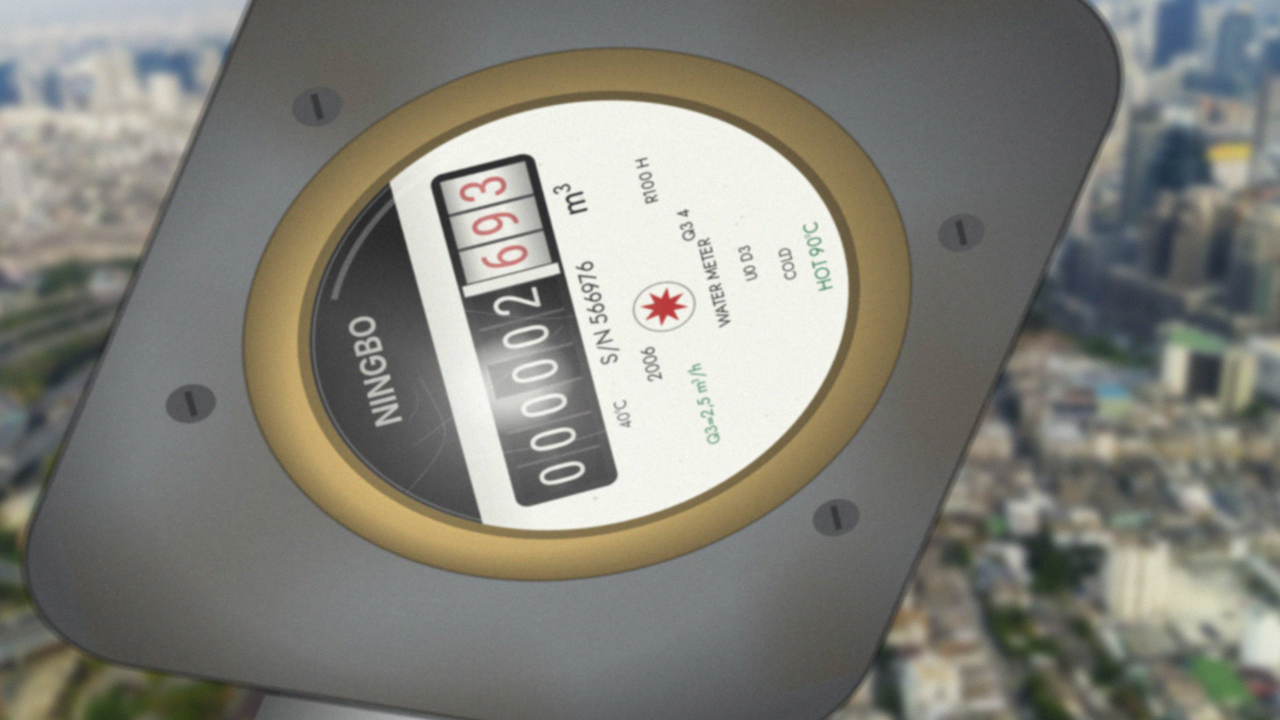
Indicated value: 2.693 m³
